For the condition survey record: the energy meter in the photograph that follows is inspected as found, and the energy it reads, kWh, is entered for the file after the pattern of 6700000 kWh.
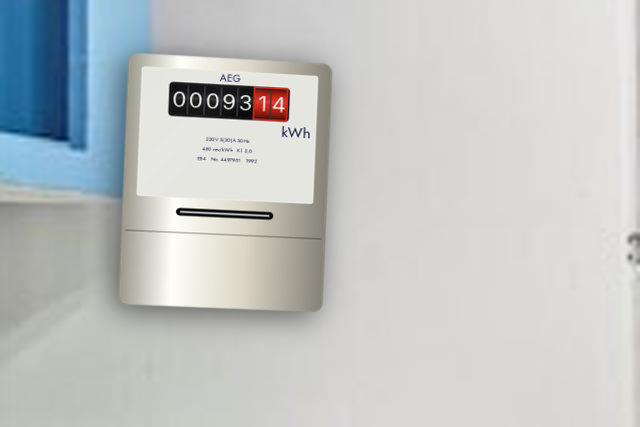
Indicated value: 93.14 kWh
